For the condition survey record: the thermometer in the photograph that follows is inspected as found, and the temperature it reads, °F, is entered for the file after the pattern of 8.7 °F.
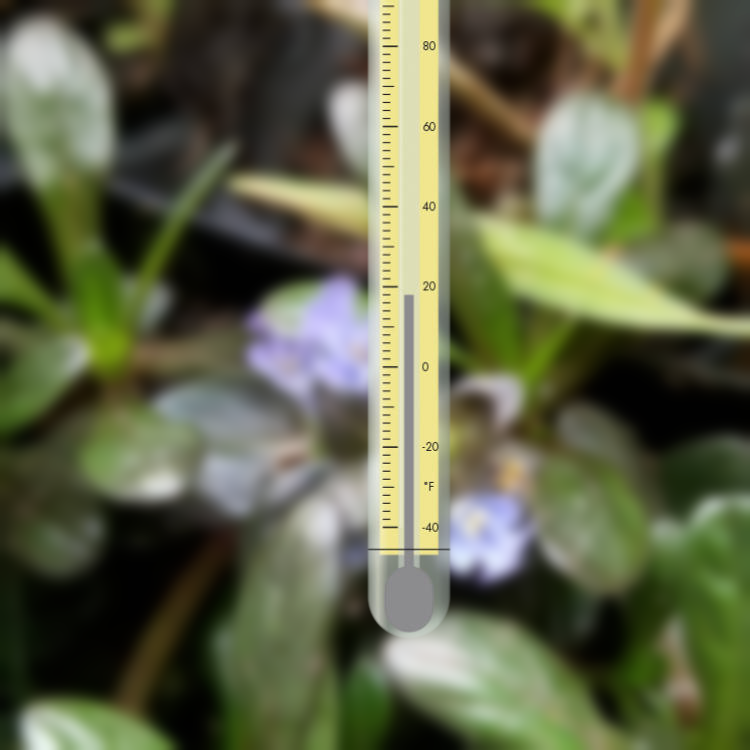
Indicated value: 18 °F
